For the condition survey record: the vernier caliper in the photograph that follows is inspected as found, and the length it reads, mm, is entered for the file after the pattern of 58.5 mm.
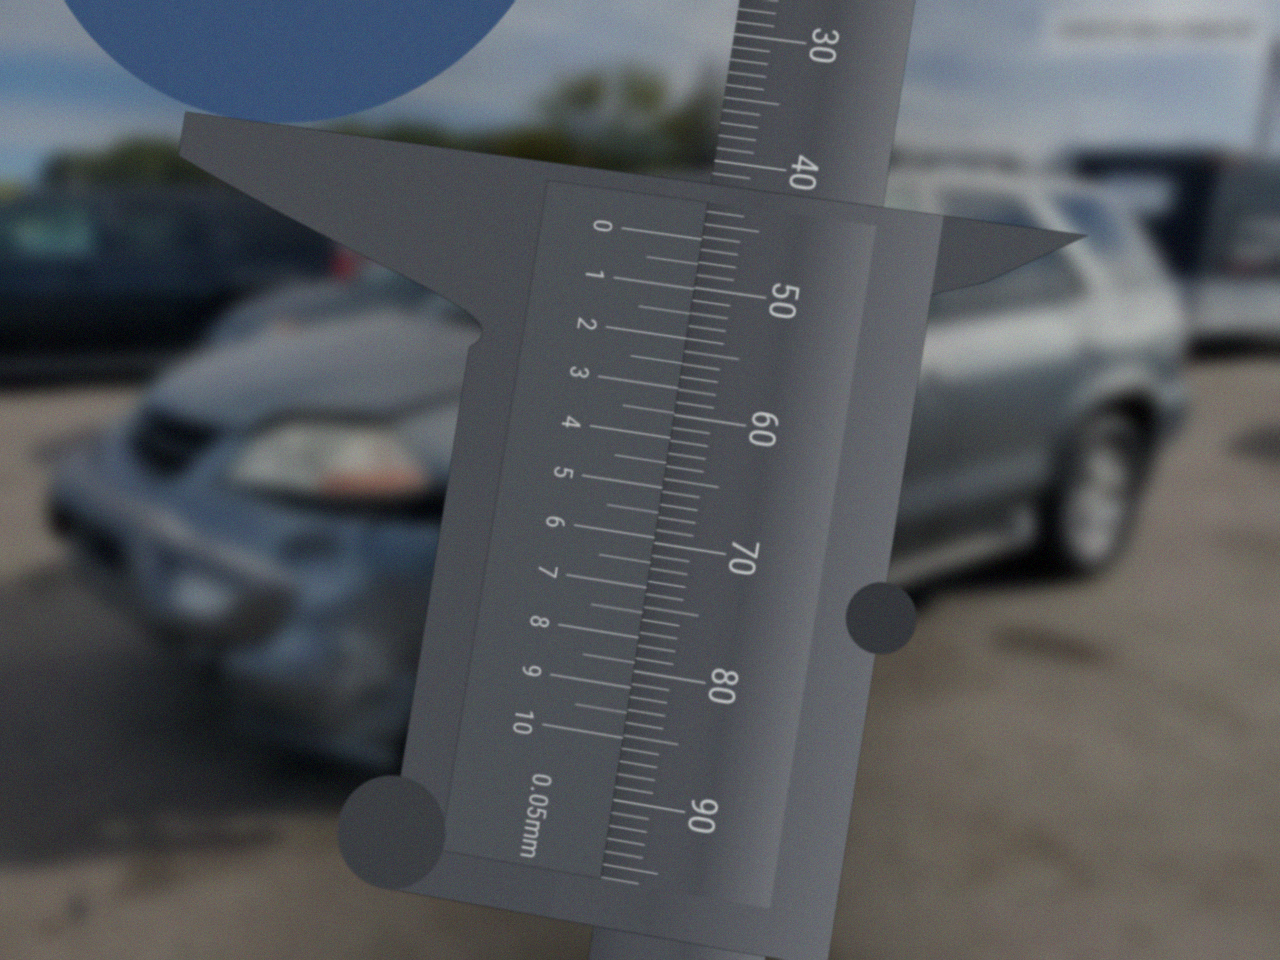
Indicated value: 46.2 mm
